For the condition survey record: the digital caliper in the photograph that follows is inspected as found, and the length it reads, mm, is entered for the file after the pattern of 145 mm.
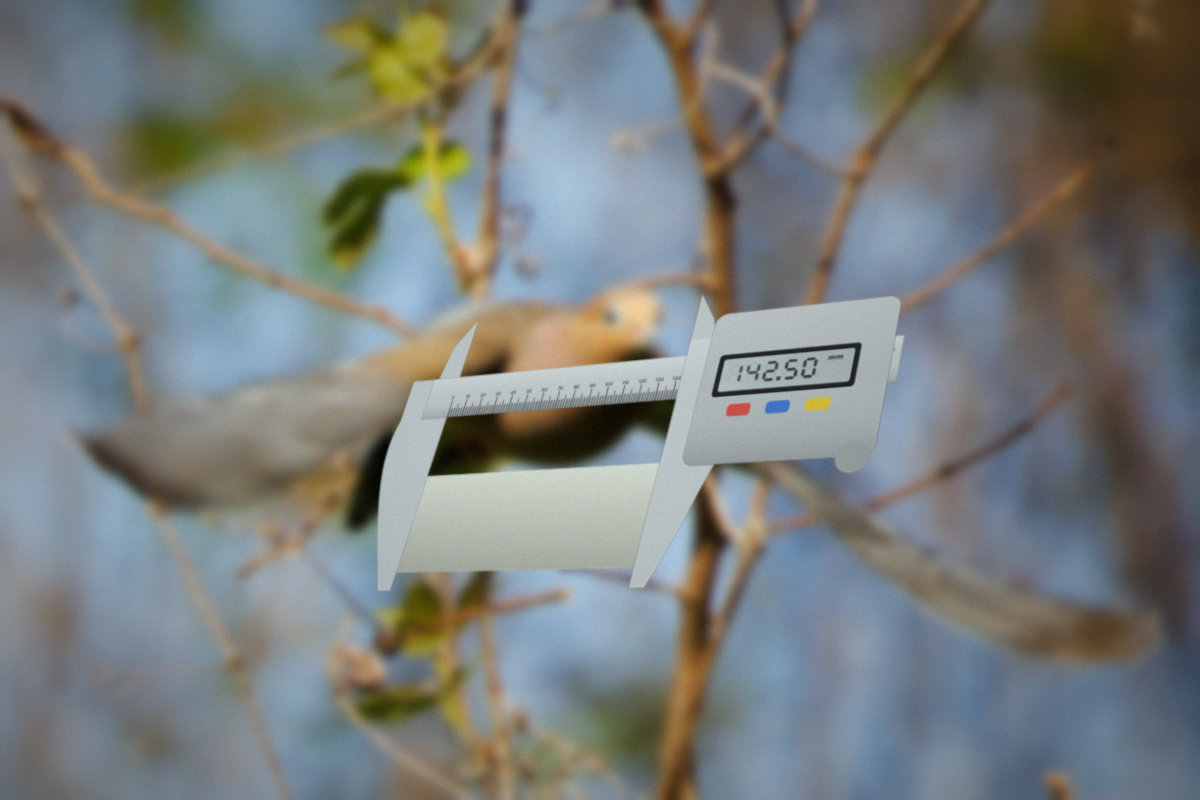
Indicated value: 142.50 mm
